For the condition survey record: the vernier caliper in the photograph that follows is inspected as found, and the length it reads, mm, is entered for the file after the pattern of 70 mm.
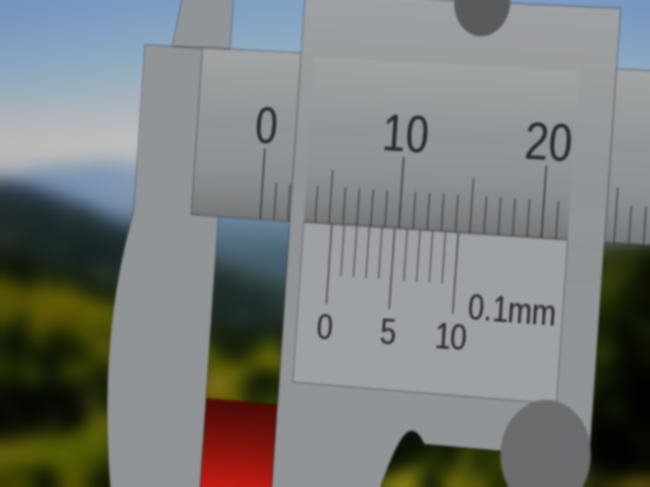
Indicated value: 5.2 mm
